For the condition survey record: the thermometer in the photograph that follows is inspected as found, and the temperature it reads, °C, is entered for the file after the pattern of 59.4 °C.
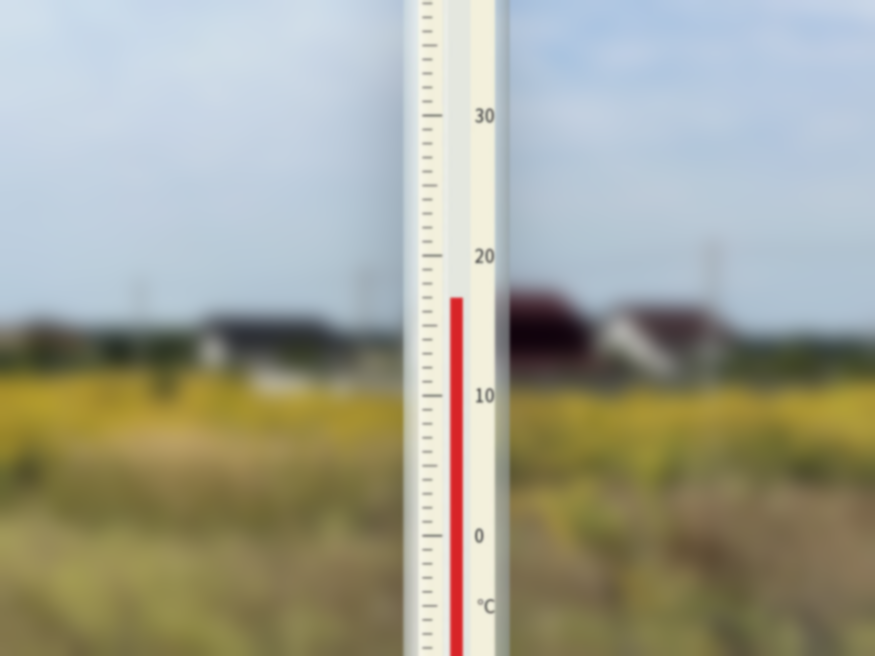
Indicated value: 17 °C
